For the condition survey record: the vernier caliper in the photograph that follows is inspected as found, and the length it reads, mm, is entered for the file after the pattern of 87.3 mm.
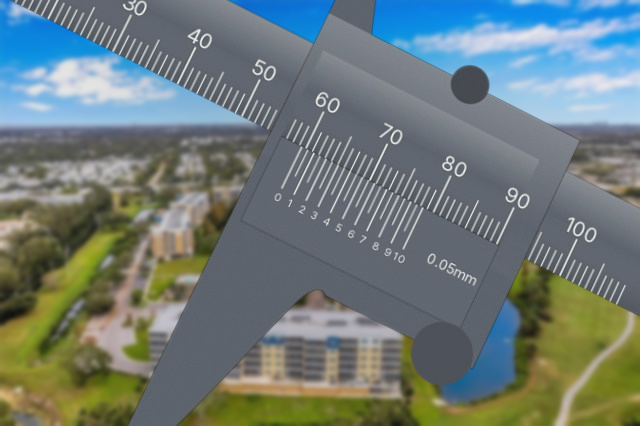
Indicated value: 59.4 mm
